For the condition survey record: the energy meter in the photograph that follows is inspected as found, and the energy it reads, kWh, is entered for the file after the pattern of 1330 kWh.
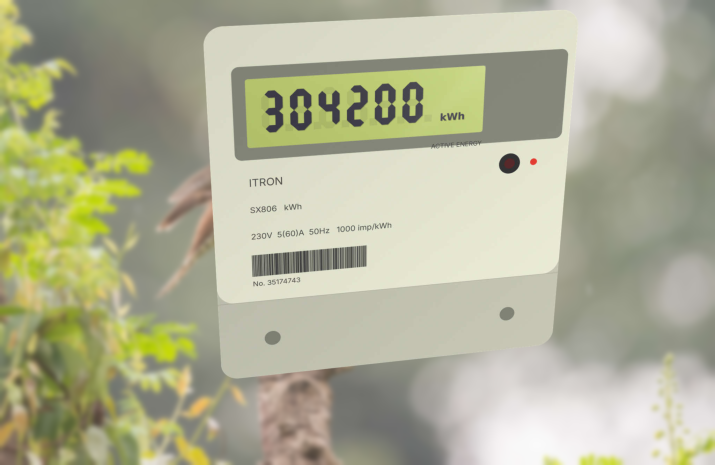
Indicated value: 304200 kWh
